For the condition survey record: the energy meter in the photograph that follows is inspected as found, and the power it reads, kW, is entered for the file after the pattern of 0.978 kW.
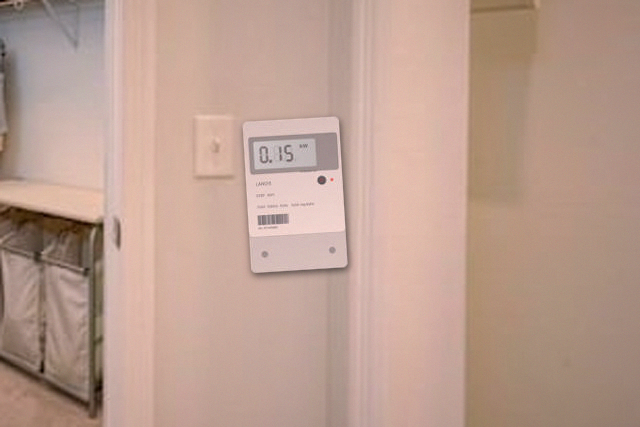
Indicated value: 0.15 kW
